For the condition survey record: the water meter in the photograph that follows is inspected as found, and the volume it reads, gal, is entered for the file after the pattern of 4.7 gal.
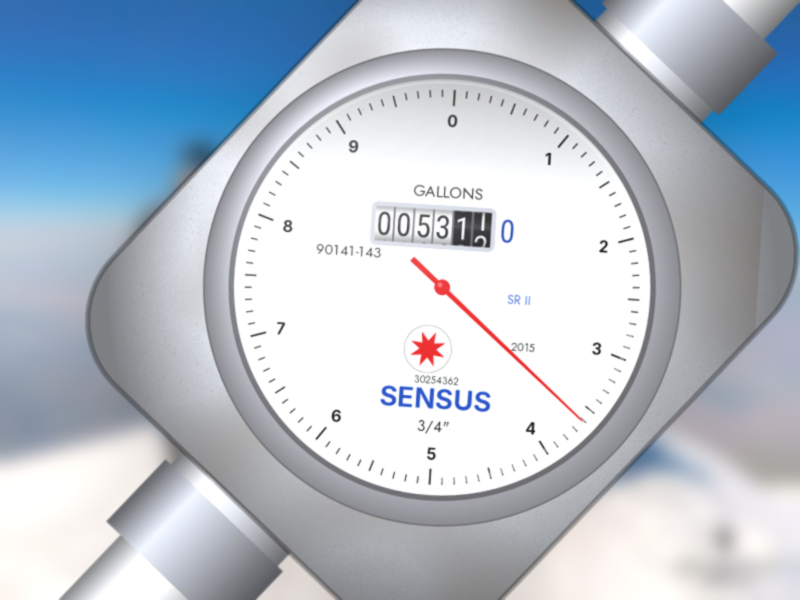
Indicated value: 53113.6 gal
